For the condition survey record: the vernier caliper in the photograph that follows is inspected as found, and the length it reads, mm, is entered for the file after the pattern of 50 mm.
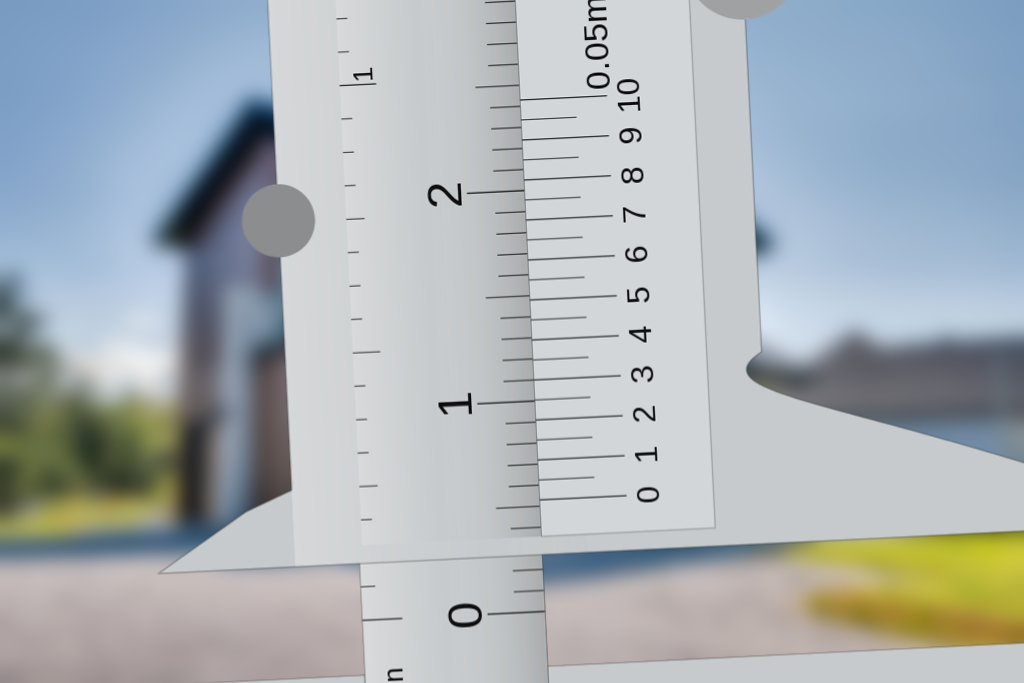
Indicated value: 5.3 mm
